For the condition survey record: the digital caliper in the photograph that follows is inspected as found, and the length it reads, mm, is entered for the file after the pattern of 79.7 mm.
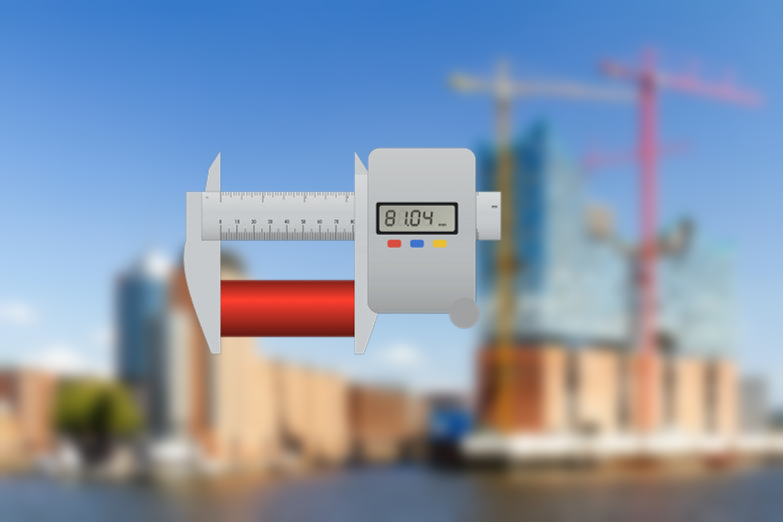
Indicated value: 81.04 mm
